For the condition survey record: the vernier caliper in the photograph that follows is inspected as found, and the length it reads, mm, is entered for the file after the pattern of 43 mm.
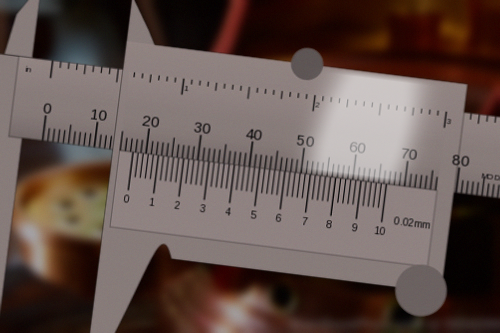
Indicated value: 17.5 mm
